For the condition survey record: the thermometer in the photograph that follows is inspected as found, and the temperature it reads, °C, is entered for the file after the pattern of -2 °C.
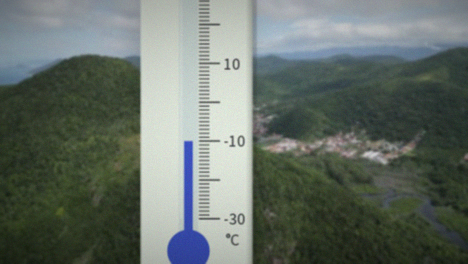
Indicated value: -10 °C
